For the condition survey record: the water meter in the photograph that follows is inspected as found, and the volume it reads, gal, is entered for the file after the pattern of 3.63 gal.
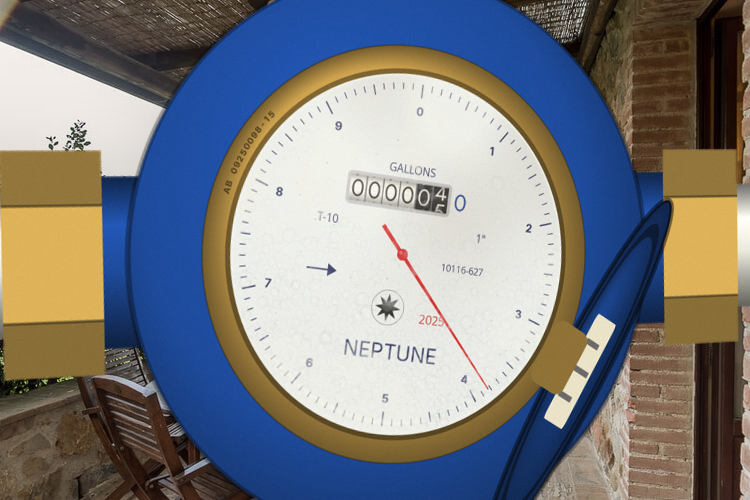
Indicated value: 43.8 gal
